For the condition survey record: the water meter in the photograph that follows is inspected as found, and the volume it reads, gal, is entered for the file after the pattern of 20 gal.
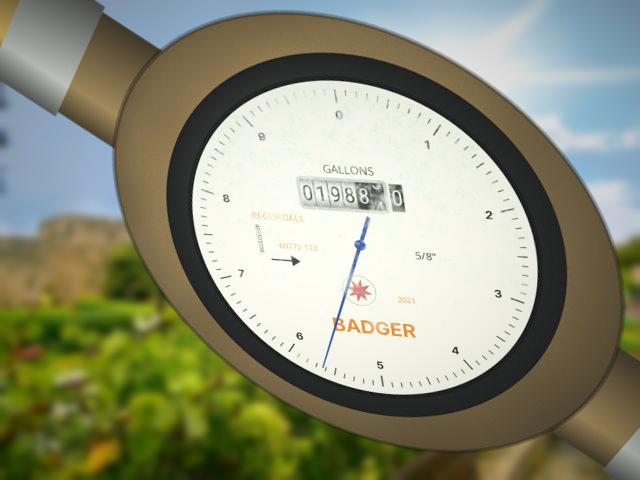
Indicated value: 198835.6 gal
